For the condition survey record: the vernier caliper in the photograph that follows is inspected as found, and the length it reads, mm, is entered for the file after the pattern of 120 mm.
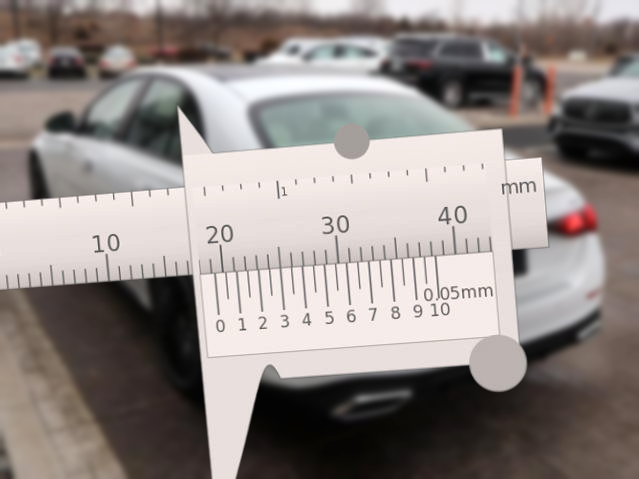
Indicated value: 19.3 mm
